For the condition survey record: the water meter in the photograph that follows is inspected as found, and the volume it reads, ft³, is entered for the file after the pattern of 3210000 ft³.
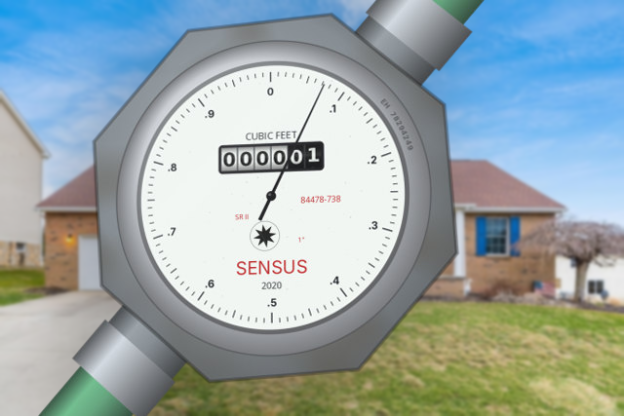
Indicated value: 1.07 ft³
